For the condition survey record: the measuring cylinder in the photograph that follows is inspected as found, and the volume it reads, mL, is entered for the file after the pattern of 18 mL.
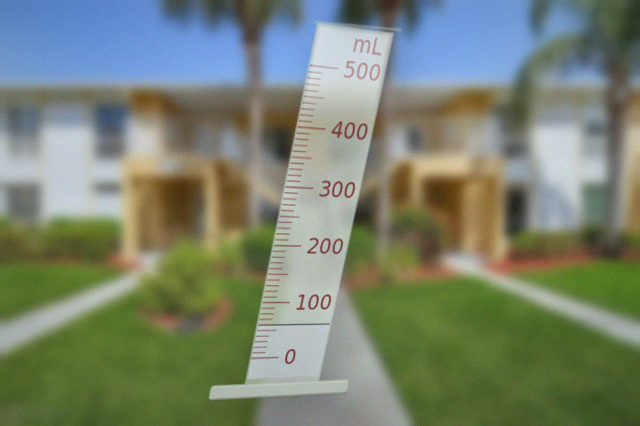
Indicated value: 60 mL
